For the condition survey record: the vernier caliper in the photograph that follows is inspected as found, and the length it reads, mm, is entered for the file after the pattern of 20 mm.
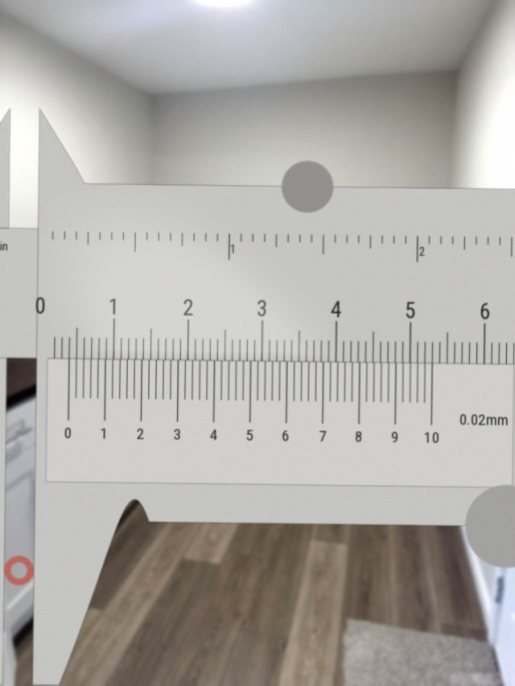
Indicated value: 4.0 mm
